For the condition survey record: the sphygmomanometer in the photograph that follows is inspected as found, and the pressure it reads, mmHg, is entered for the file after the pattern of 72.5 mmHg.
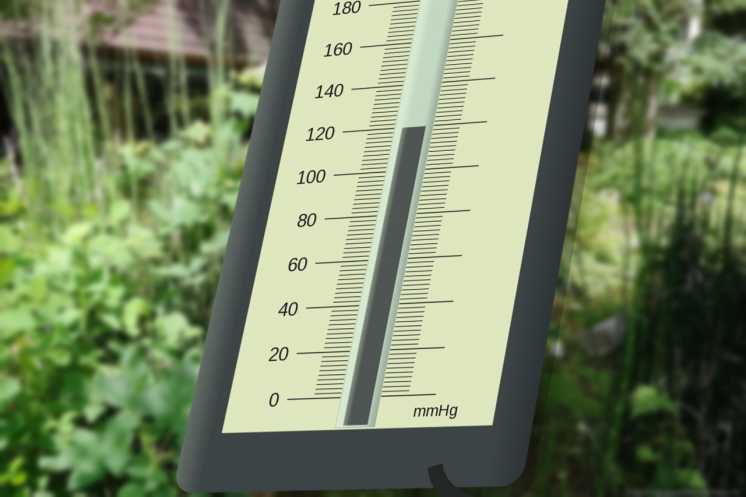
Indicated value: 120 mmHg
